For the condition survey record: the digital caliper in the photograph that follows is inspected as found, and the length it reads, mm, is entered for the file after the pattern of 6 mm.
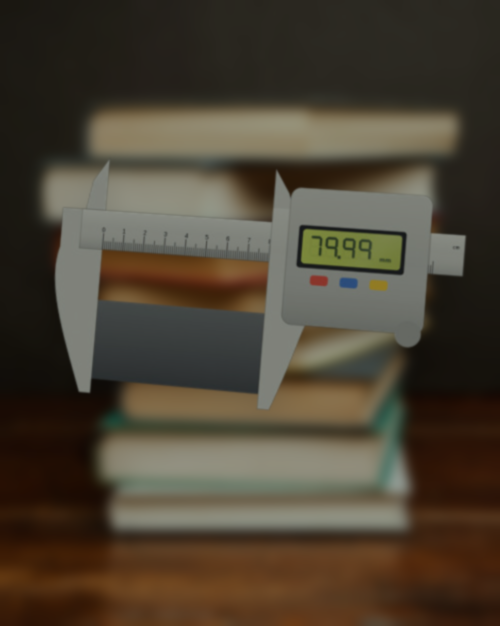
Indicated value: 79.99 mm
